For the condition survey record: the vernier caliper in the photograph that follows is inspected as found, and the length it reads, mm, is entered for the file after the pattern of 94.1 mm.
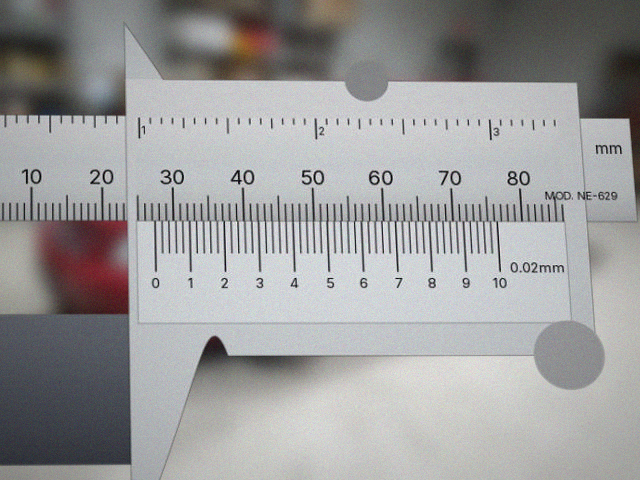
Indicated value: 27.4 mm
